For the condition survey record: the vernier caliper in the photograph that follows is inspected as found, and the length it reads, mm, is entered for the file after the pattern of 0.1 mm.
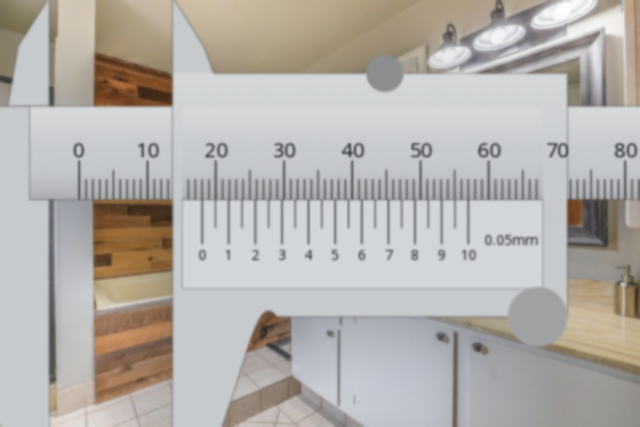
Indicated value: 18.0 mm
